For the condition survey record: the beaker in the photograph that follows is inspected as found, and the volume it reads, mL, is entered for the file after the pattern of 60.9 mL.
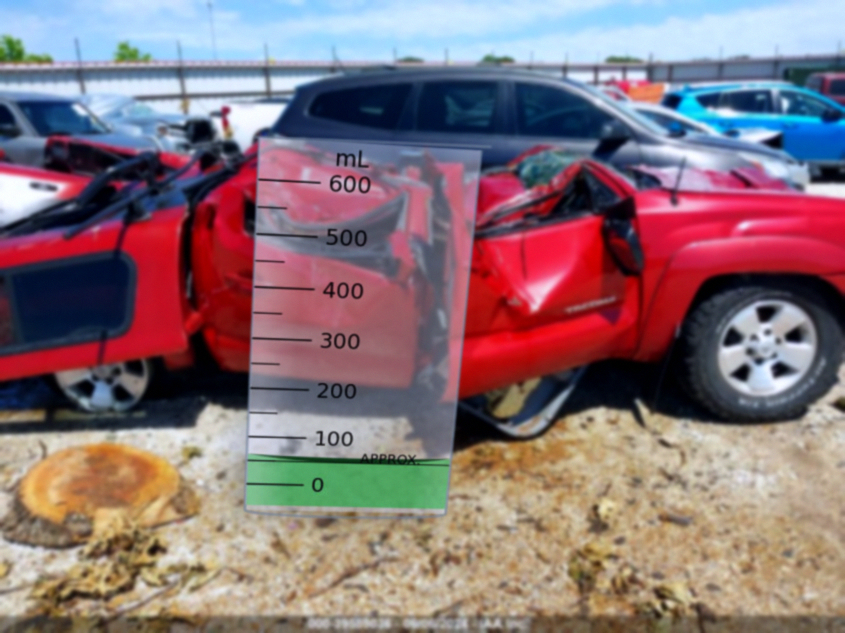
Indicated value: 50 mL
